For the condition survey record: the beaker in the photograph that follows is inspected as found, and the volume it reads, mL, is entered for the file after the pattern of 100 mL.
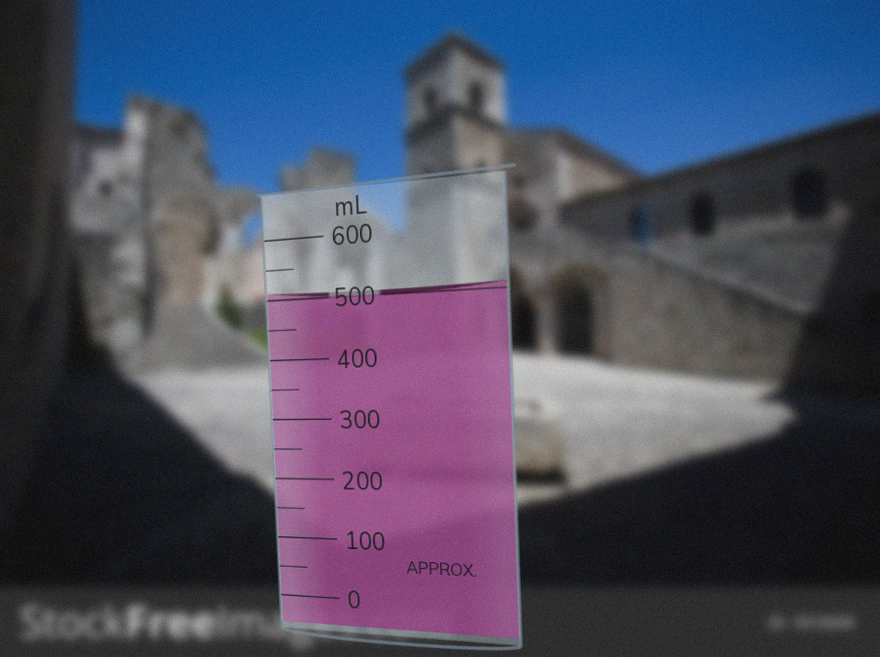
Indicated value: 500 mL
